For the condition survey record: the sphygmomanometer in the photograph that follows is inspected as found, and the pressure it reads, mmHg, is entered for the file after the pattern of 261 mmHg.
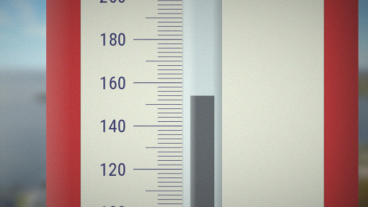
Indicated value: 154 mmHg
